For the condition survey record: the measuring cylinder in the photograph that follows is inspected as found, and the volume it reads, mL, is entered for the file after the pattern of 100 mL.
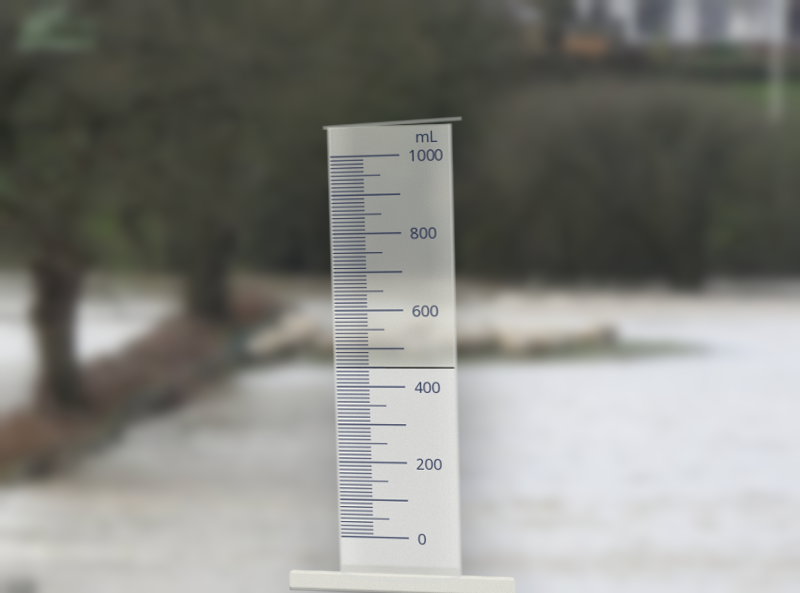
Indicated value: 450 mL
